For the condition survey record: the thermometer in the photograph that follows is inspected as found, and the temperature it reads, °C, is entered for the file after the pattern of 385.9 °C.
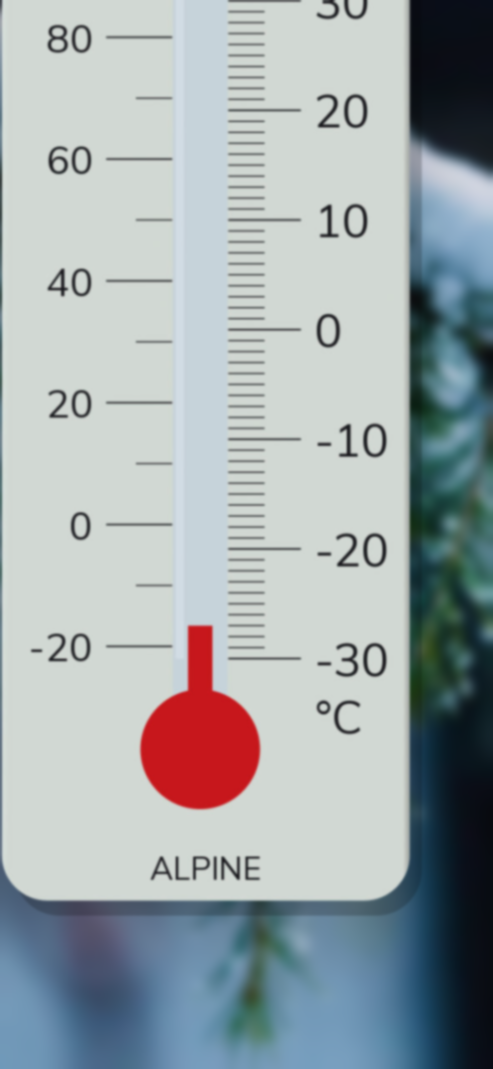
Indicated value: -27 °C
